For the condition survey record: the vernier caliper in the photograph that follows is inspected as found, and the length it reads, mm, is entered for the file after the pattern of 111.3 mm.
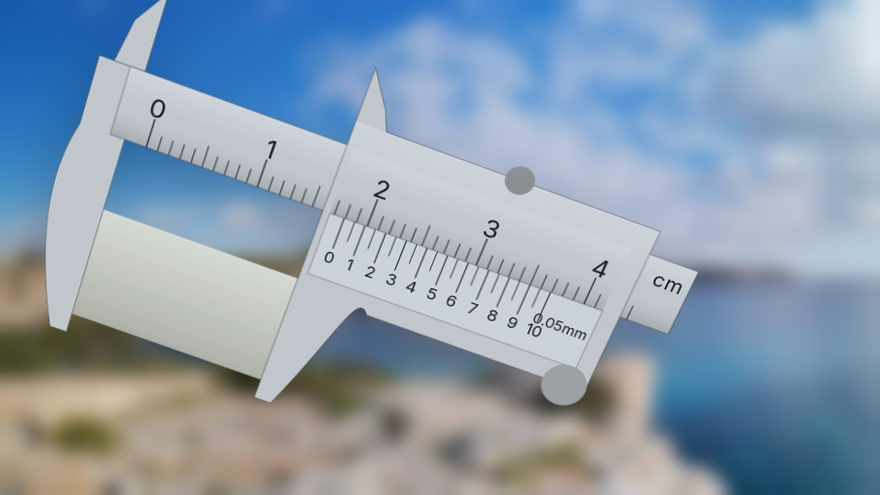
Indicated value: 17.9 mm
